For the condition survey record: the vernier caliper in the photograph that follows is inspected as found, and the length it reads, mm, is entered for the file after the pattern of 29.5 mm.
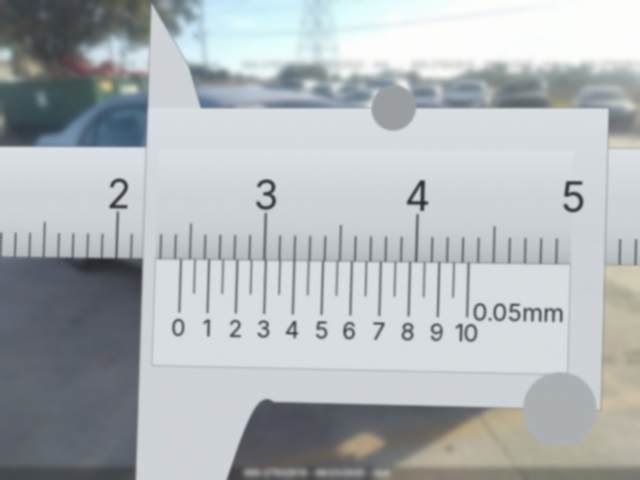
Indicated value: 24.4 mm
